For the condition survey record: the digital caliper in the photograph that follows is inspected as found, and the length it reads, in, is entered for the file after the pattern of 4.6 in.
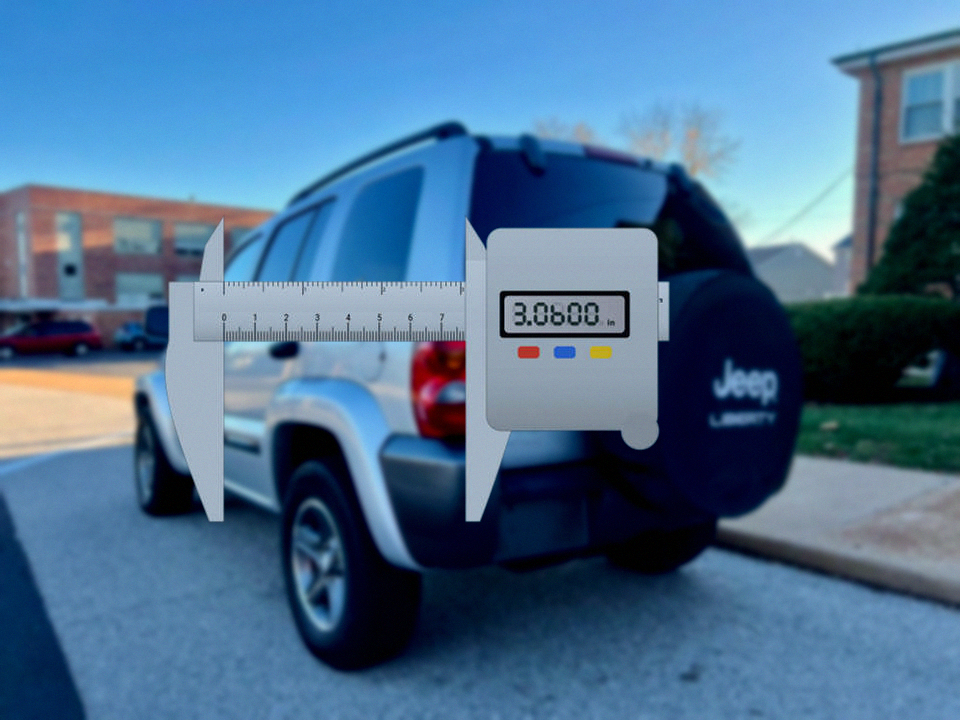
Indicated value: 3.0600 in
